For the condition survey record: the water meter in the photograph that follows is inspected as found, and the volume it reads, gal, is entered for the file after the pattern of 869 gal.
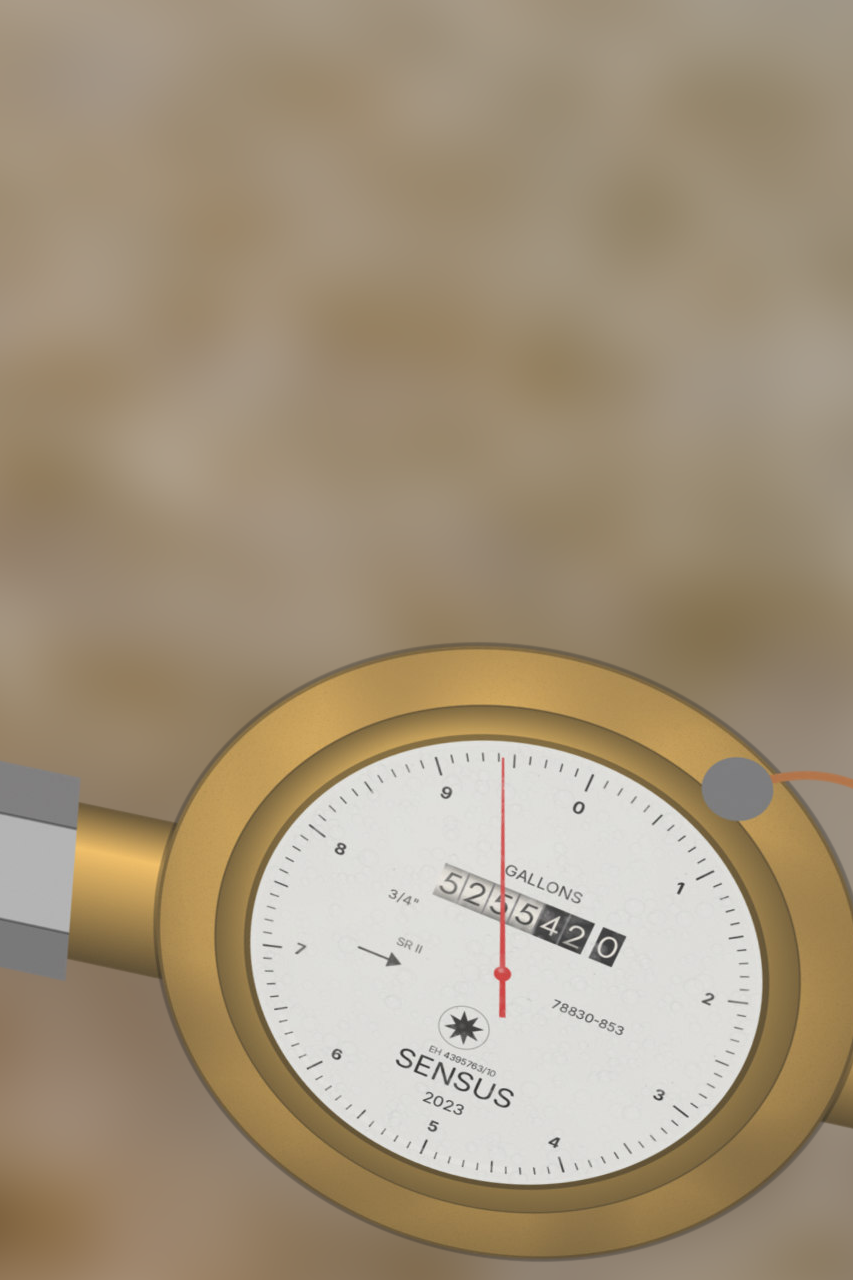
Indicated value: 5255419.4 gal
